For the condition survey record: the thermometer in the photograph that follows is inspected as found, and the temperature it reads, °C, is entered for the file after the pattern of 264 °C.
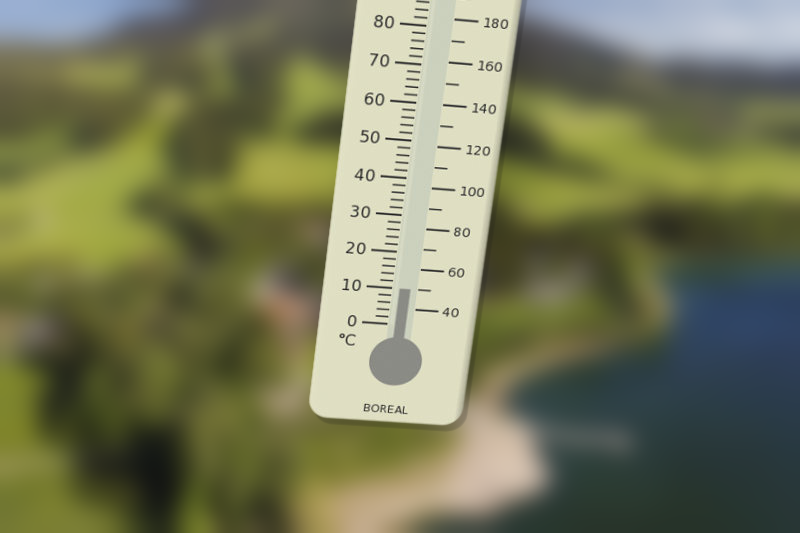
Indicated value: 10 °C
